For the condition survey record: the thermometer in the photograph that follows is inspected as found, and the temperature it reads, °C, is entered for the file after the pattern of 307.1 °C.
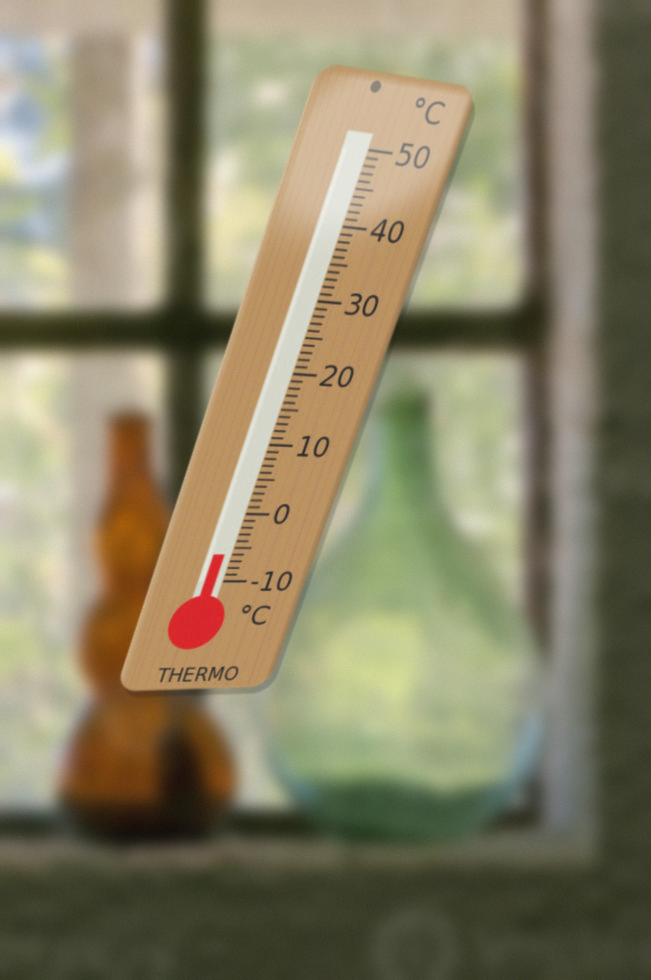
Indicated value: -6 °C
